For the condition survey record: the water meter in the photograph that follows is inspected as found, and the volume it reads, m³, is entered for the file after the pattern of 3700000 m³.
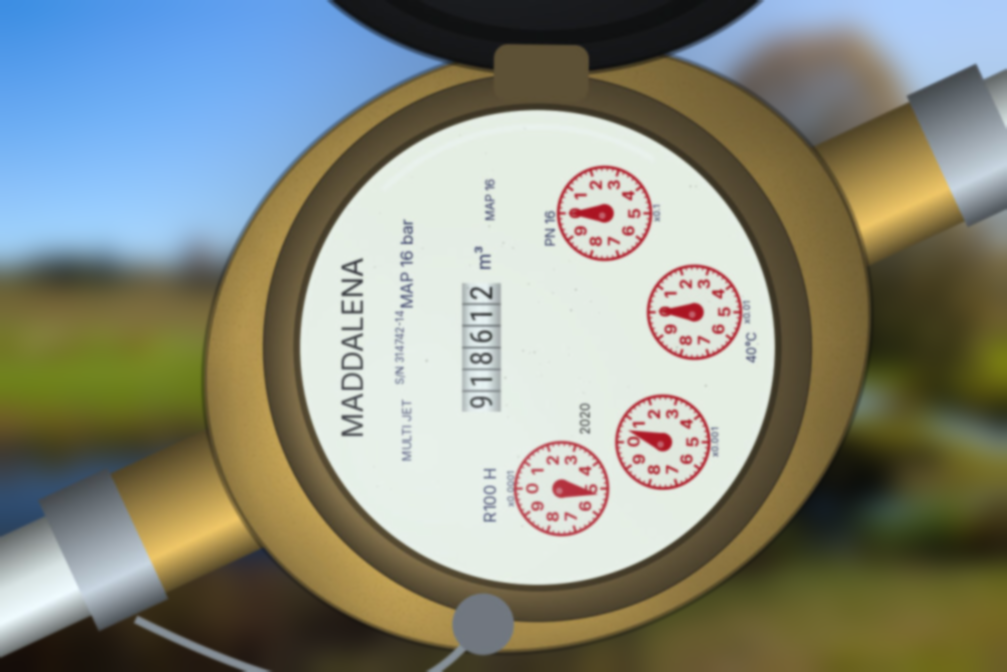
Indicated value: 918612.0005 m³
